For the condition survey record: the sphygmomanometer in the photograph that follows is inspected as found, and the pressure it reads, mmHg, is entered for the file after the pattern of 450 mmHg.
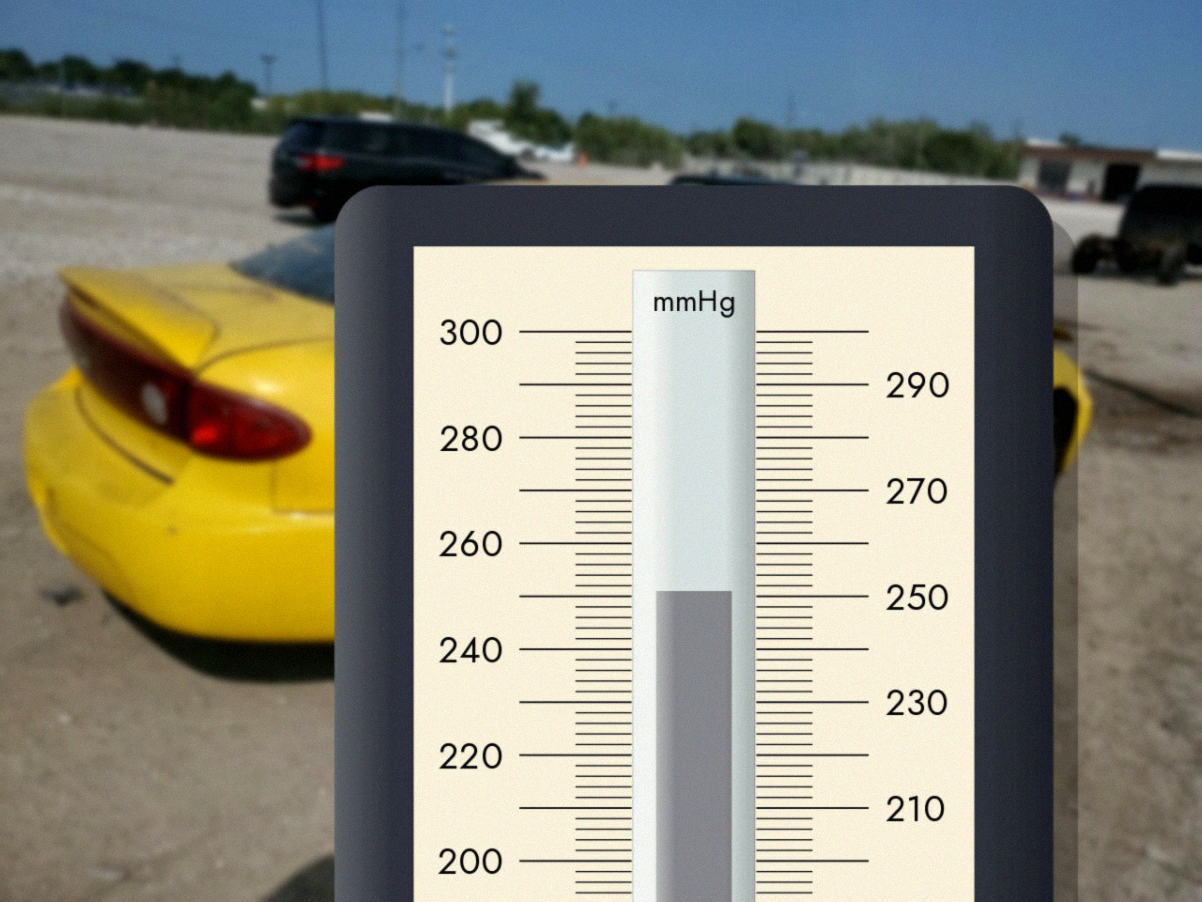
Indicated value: 251 mmHg
